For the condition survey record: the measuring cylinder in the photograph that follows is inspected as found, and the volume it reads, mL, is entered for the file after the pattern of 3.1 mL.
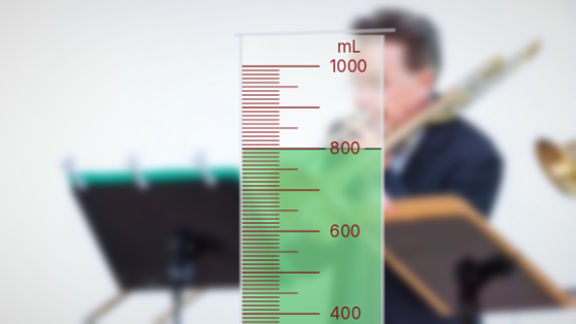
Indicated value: 800 mL
